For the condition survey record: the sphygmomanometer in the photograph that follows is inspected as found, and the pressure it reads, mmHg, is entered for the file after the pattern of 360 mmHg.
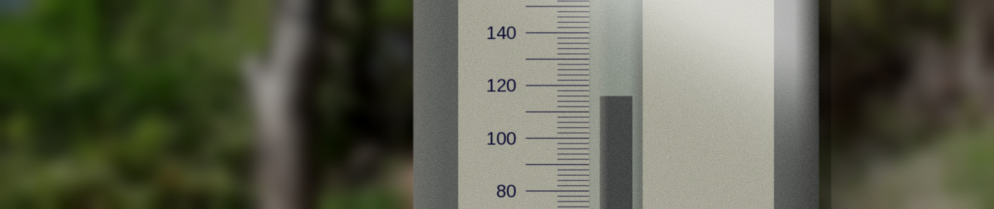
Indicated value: 116 mmHg
